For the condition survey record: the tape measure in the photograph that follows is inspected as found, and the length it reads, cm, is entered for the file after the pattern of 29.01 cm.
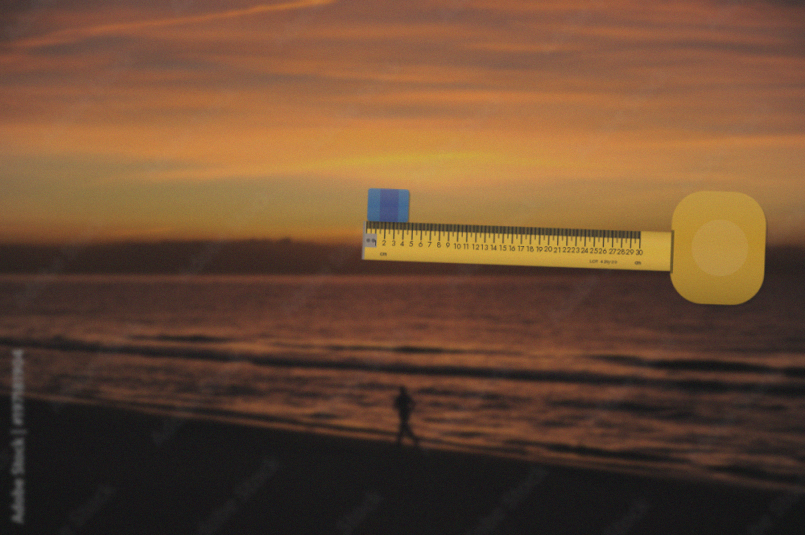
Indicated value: 4.5 cm
